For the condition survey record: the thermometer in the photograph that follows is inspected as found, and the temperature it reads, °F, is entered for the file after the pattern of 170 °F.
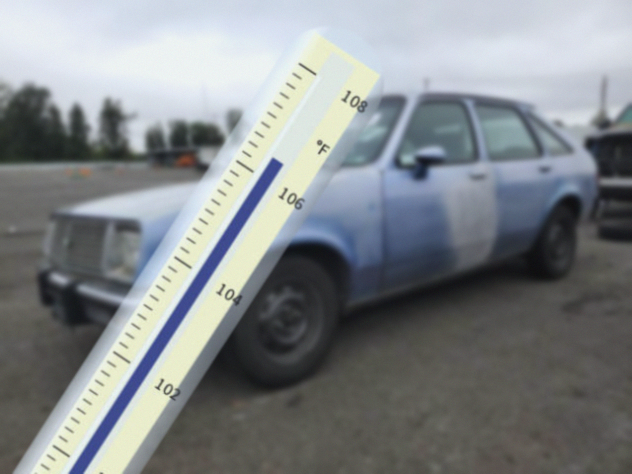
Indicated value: 106.4 °F
